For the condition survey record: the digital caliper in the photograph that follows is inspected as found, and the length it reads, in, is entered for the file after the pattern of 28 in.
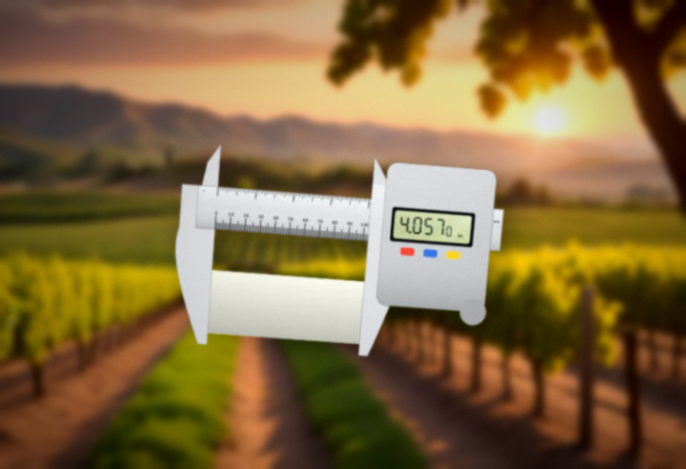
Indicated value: 4.0570 in
